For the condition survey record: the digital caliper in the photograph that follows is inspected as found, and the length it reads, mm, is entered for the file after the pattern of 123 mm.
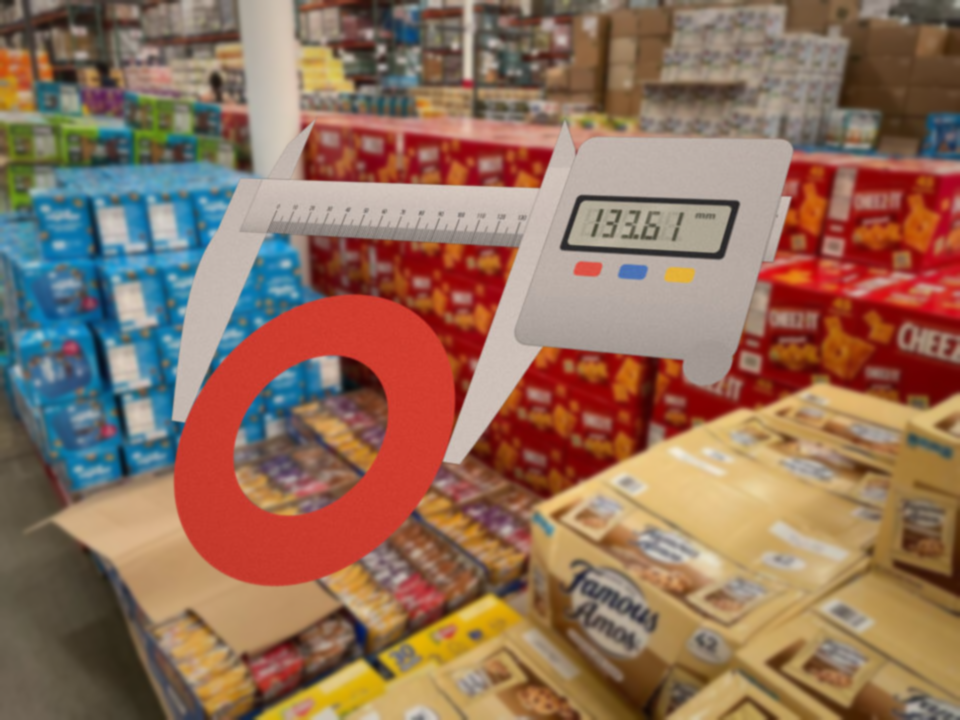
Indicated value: 133.61 mm
